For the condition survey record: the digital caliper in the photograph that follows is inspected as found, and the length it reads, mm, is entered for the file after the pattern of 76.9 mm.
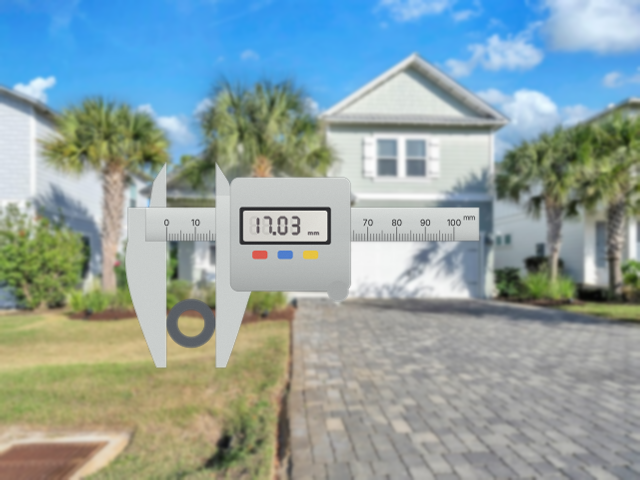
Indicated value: 17.03 mm
